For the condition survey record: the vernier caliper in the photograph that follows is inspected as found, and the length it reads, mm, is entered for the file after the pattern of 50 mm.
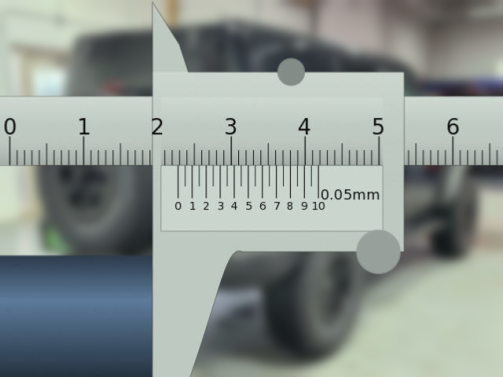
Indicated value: 22.8 mm
